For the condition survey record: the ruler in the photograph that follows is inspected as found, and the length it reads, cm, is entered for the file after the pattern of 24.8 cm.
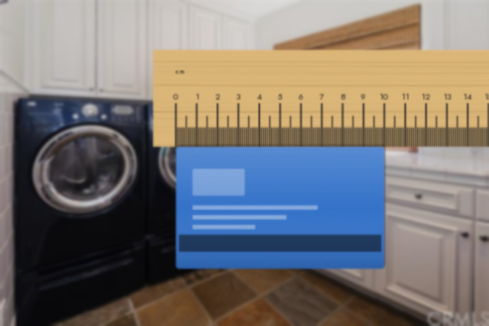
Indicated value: 10 cm
